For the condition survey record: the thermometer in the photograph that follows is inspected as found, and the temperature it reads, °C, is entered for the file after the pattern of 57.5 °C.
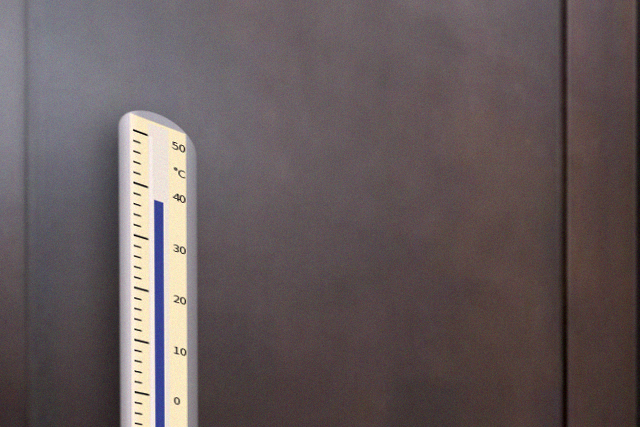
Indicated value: 38 °C
